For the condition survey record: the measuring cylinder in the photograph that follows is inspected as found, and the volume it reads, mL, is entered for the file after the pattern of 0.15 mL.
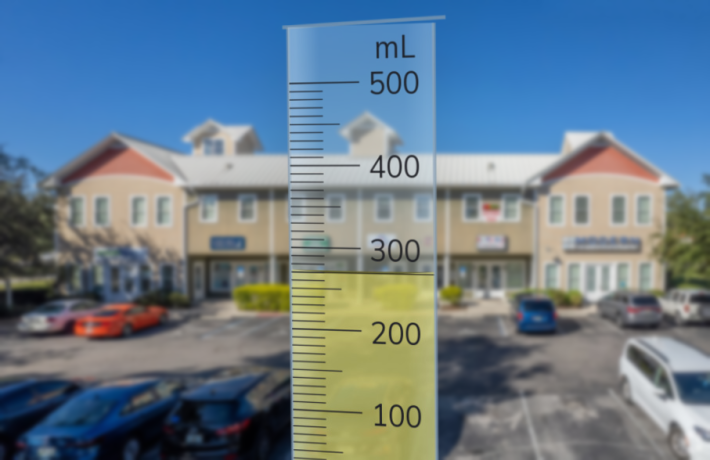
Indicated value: 270 mL
